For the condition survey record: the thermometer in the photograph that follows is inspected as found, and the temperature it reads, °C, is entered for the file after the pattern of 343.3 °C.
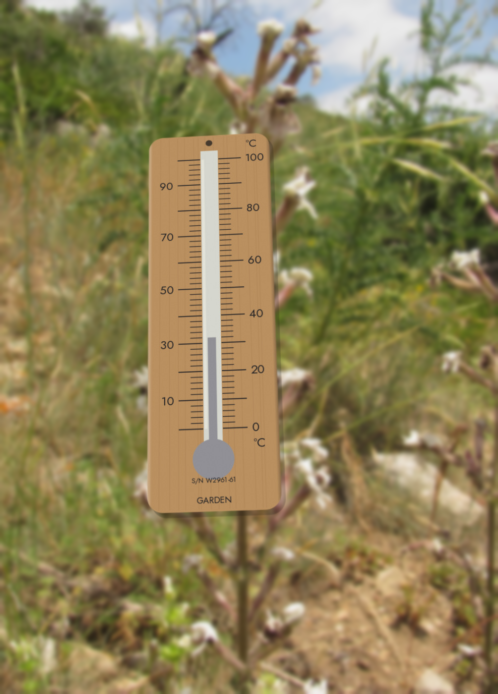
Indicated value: 32 °C
